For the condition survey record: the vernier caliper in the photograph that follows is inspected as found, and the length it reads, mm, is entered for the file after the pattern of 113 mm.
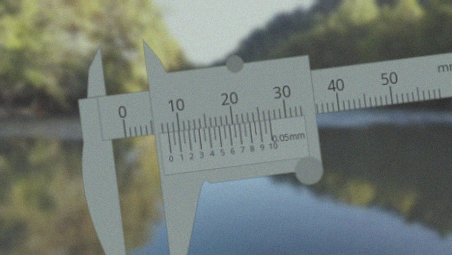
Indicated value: 8.0 mm
